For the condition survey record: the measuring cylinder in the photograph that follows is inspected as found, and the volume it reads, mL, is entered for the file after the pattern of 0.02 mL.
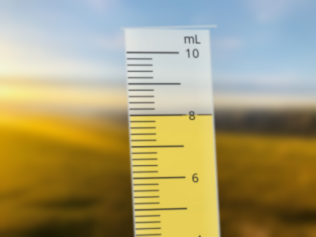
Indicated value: 8 mL
